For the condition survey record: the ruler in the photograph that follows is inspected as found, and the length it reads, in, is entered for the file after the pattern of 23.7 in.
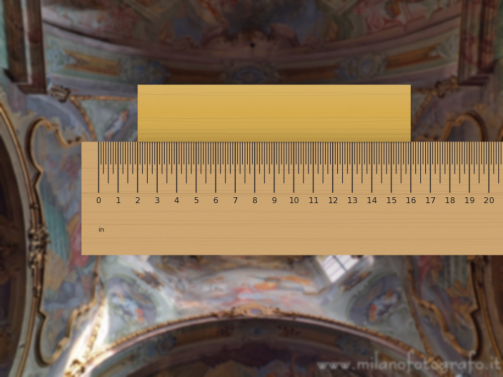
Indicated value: 14 in
